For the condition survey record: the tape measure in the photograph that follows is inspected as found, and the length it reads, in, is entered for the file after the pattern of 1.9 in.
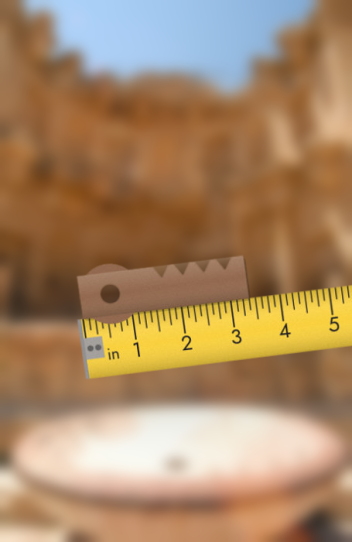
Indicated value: 3.375 in
